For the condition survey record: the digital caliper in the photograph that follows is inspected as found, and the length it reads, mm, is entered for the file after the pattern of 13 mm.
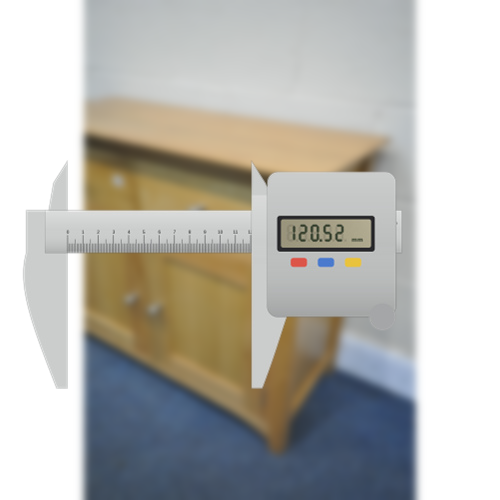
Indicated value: 120.52 mm
